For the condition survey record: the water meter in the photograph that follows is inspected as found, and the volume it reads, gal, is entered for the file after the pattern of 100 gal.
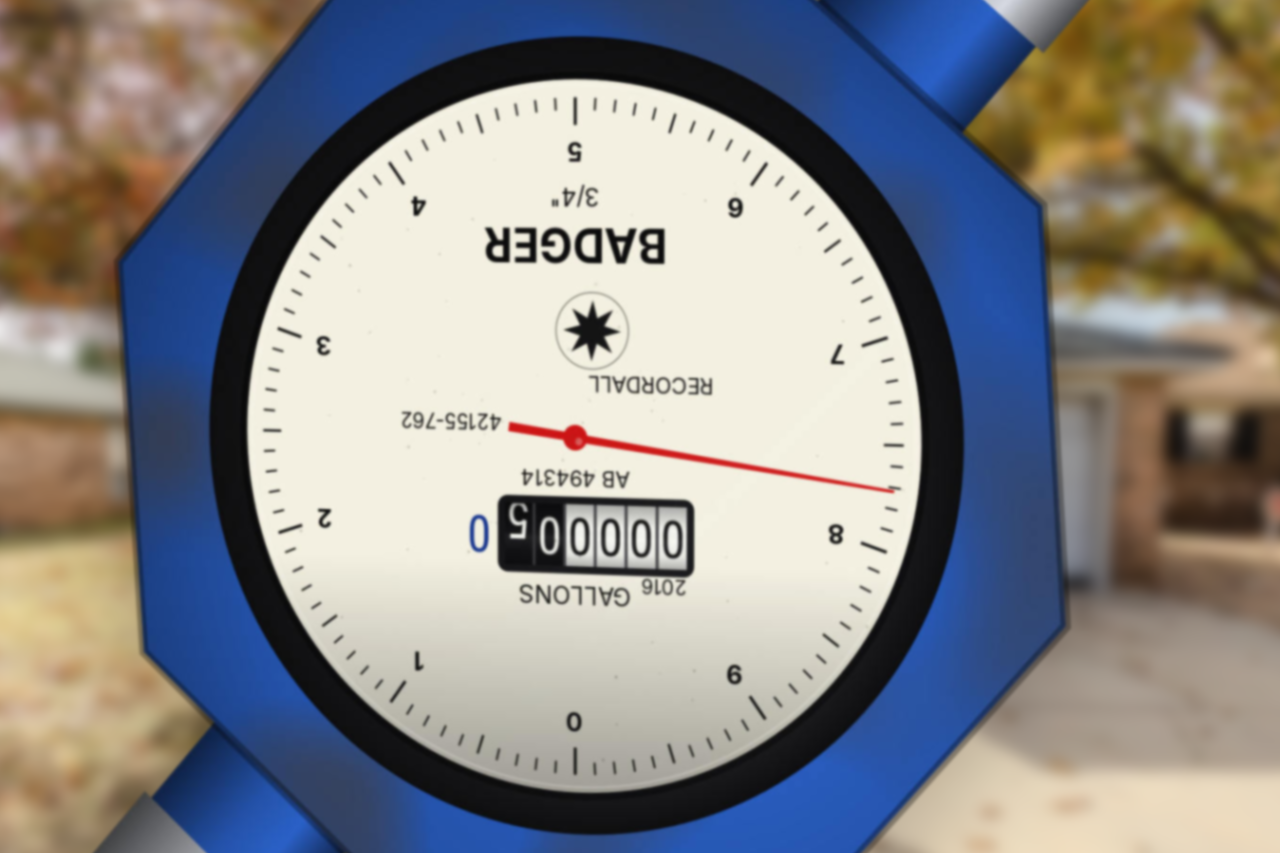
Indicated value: 47.7 gal
